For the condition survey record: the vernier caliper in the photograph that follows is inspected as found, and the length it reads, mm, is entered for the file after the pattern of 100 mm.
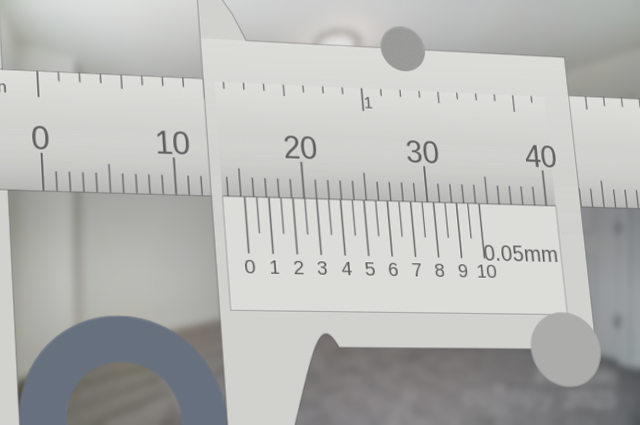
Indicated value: 15.3 mm
